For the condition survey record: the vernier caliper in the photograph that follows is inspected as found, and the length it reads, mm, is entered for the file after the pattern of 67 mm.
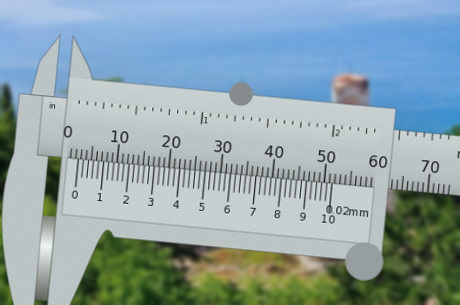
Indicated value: 2.5 mm
